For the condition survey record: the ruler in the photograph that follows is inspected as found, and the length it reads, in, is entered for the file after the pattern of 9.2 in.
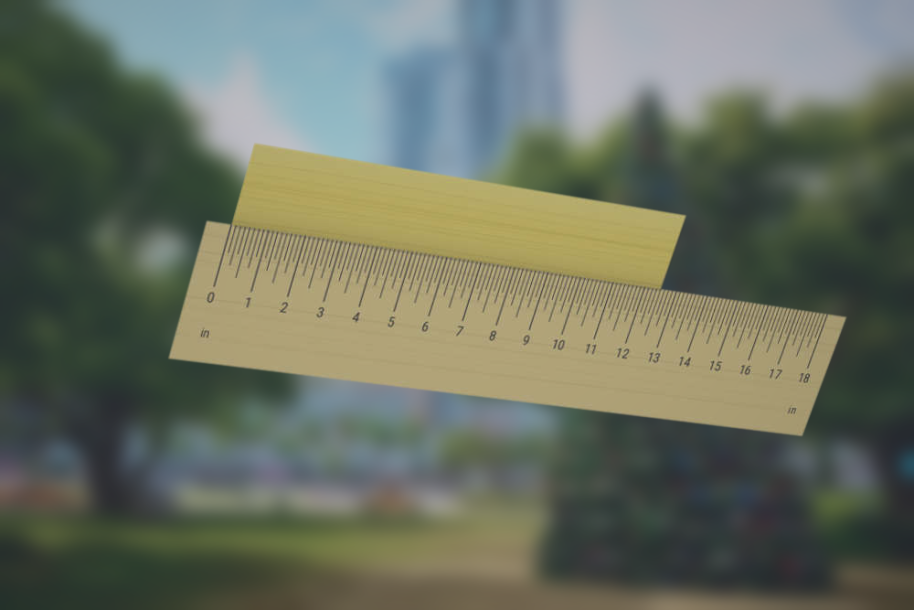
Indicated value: 12.5 in
